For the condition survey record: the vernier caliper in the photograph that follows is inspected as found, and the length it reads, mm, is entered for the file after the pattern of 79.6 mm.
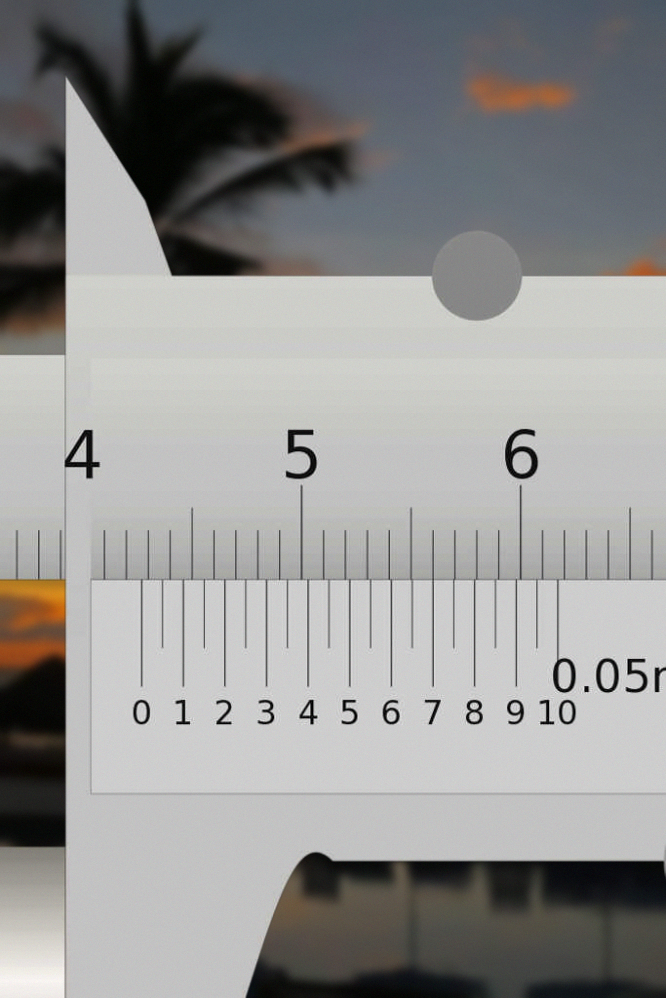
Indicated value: 42.70 mm
